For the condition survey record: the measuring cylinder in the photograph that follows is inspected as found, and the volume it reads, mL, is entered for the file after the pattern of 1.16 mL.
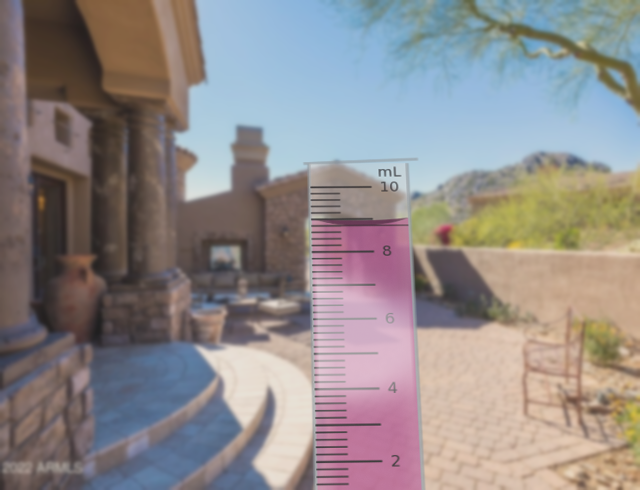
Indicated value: 8.8 mL
